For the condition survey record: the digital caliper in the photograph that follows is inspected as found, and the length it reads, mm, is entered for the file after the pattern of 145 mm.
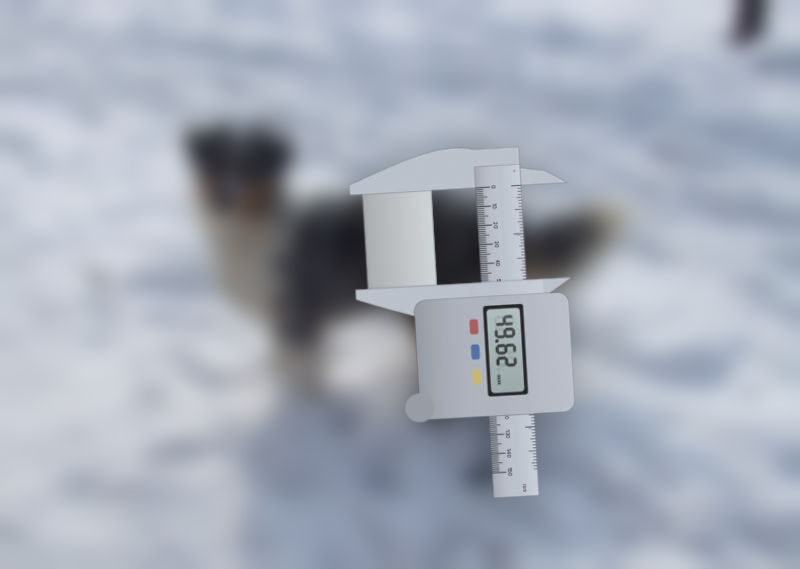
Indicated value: 49.62 mm
